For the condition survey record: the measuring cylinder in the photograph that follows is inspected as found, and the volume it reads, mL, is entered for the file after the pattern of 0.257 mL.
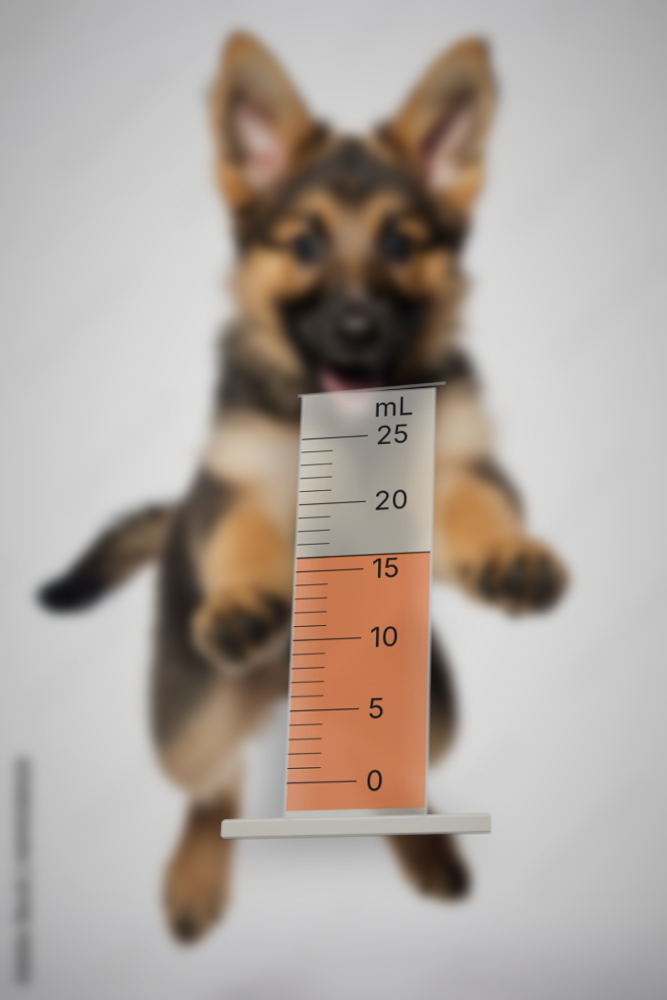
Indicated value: 16 mL
